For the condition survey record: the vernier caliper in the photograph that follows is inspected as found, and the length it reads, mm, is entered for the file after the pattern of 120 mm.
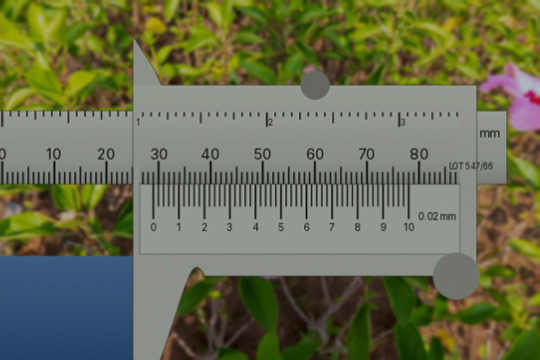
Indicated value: 29.0 mm
